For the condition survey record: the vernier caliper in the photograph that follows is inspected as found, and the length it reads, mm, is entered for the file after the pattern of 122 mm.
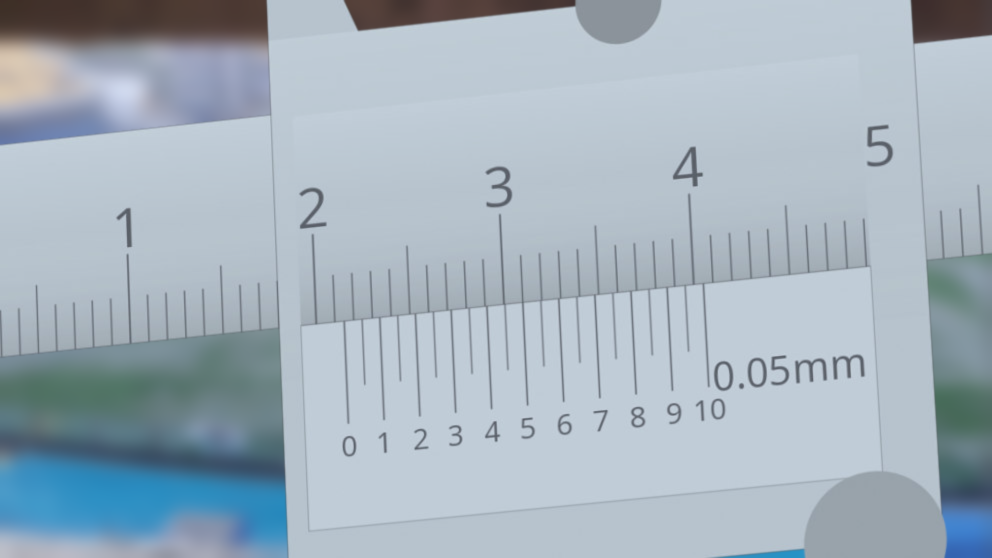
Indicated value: 21.5 mm
